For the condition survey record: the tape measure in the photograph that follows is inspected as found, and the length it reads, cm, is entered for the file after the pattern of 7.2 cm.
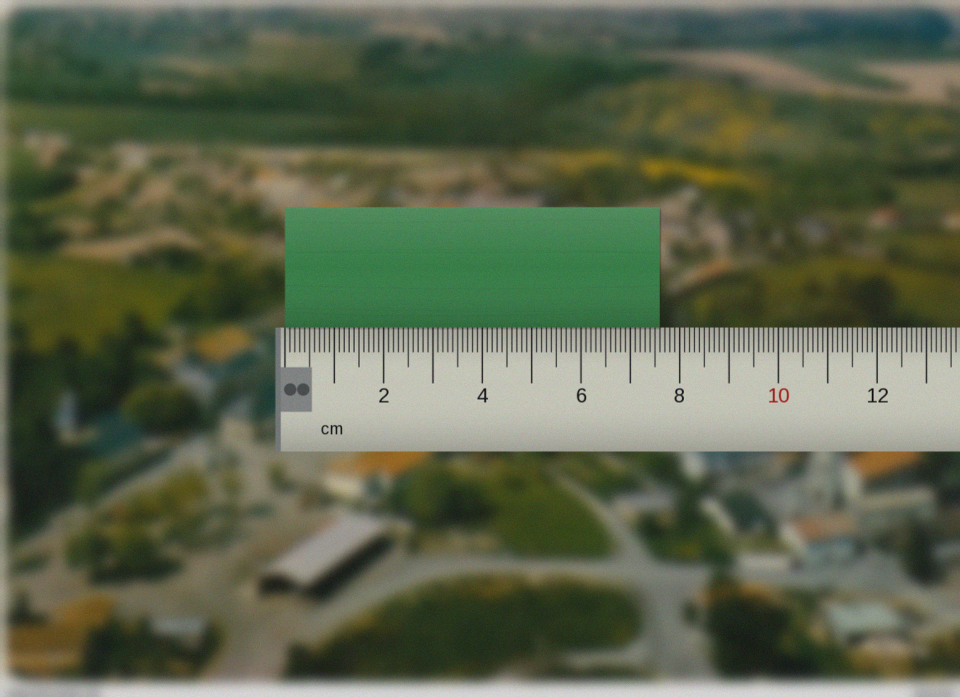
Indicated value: 7.6 cm
